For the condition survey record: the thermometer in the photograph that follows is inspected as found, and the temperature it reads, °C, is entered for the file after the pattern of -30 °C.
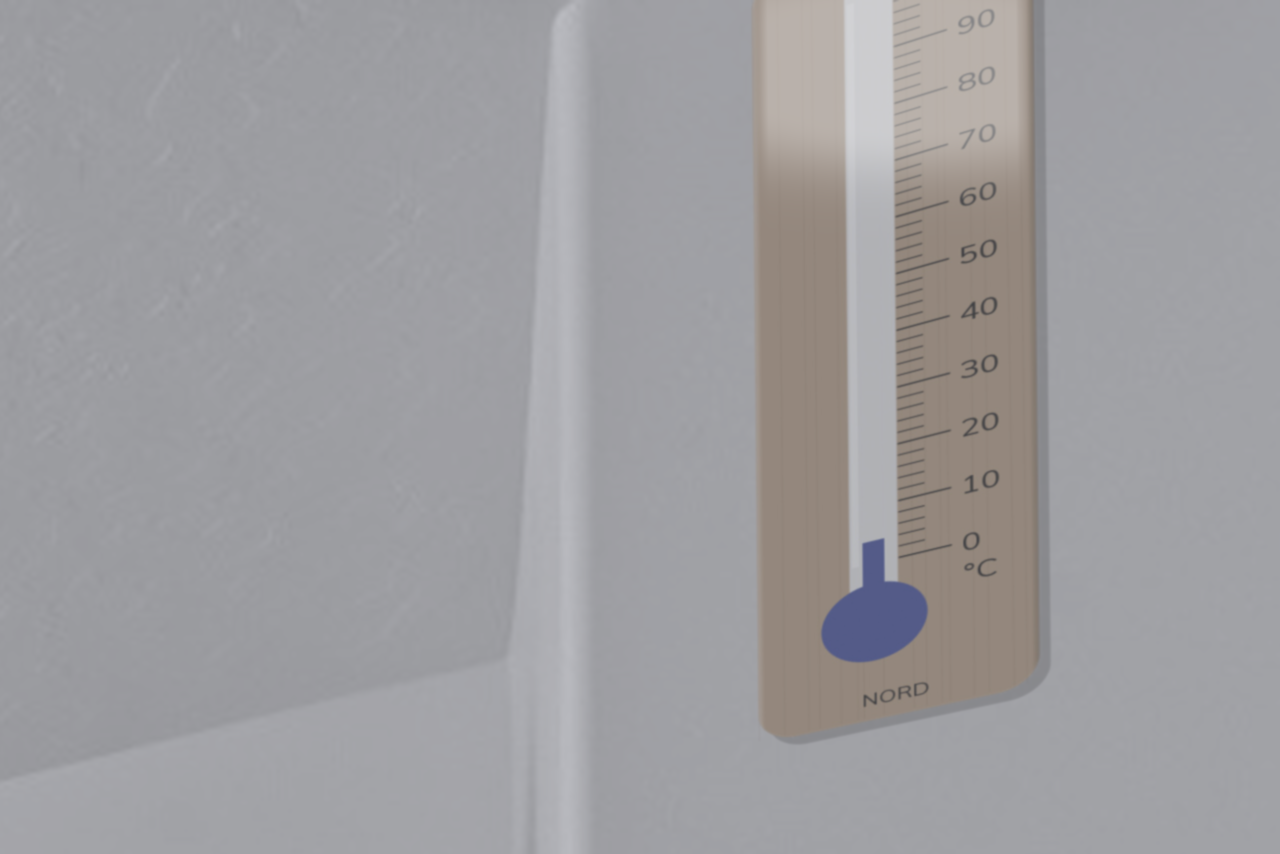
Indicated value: 4 °C
